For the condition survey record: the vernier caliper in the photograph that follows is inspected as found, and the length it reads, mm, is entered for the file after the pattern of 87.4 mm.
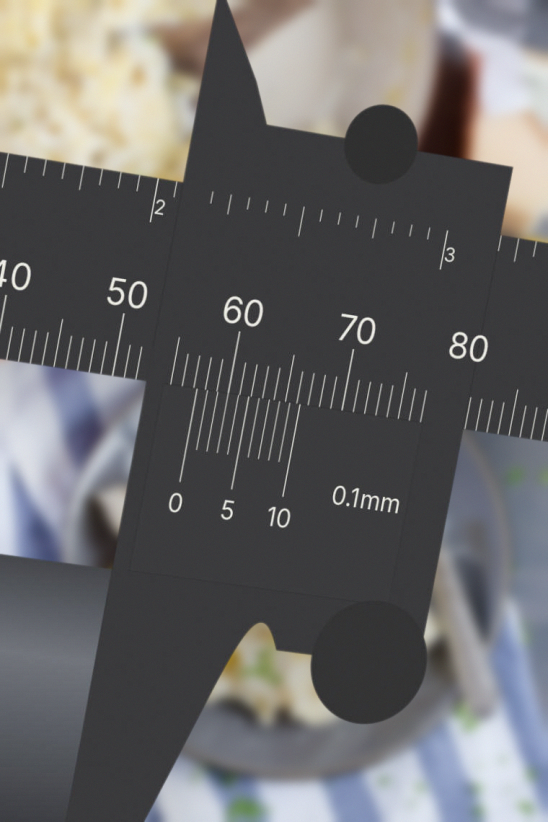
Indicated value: 57.3 mm
